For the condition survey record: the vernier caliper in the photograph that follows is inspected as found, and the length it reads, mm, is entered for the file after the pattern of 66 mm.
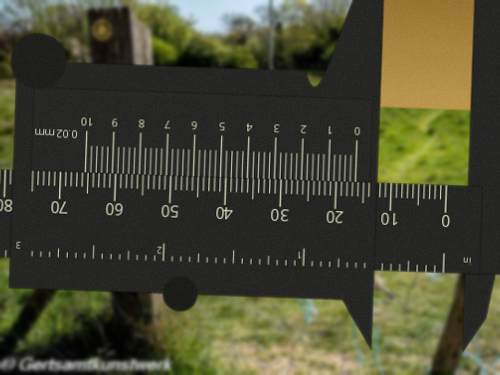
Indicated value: 16.5 mm
